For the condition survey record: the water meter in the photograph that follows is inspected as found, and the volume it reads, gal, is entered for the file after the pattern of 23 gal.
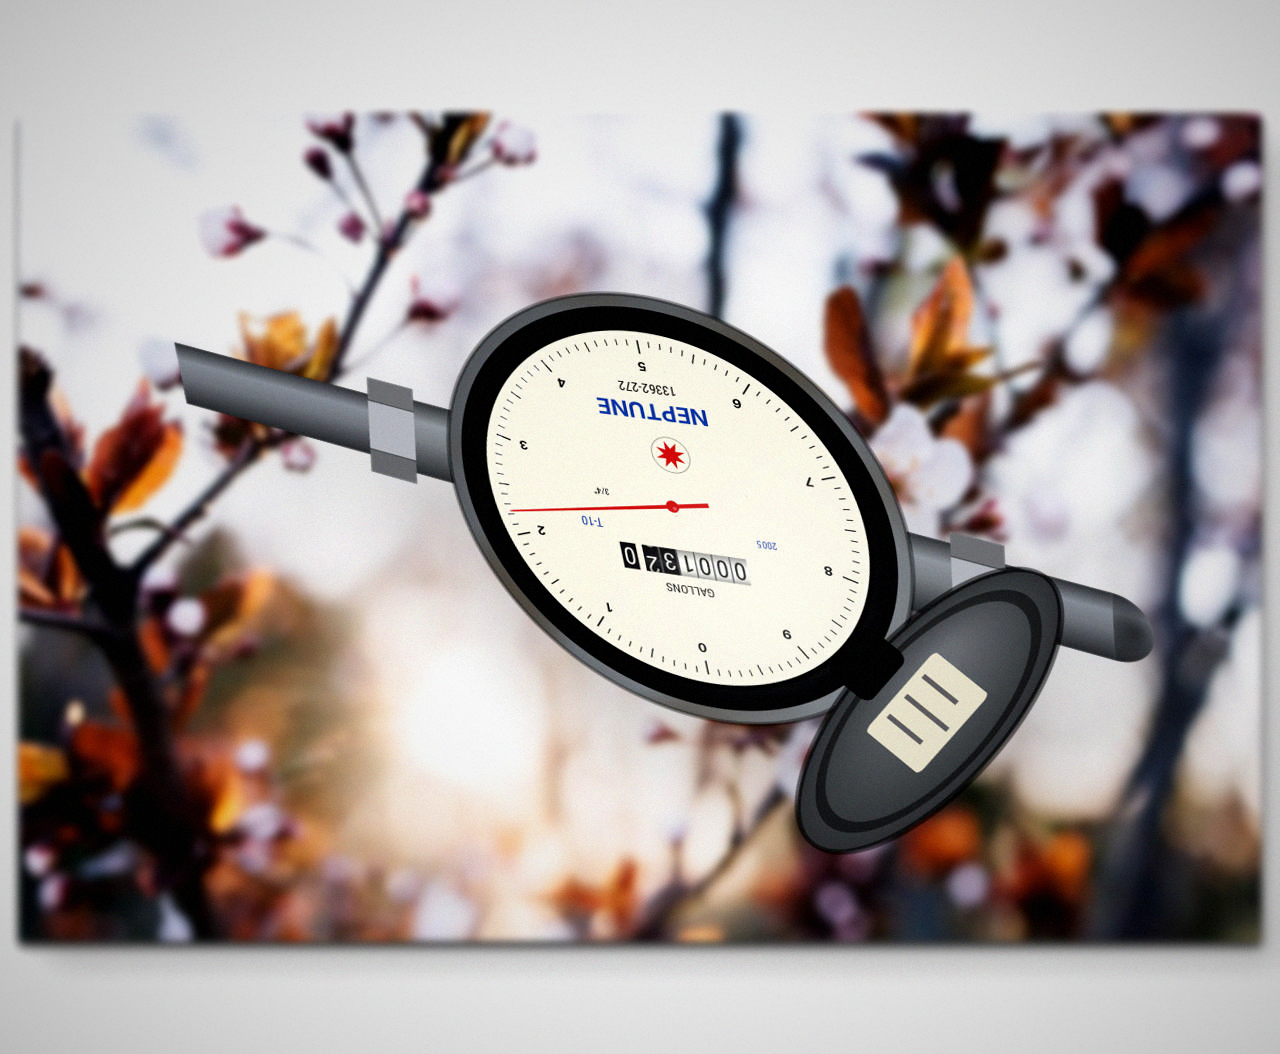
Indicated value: 1322.2 gal
